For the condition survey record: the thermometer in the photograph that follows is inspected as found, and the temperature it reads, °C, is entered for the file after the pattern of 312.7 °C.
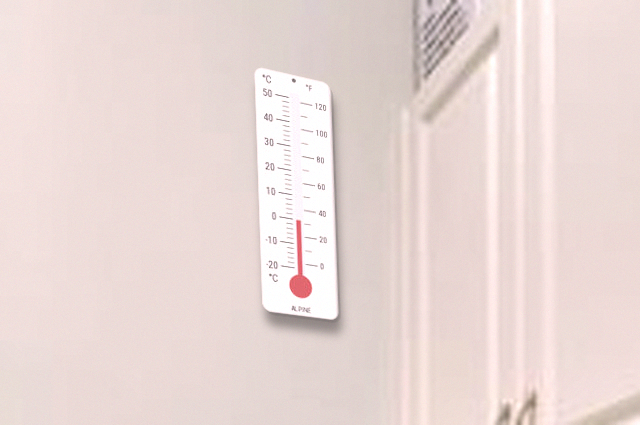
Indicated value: 0 °C
